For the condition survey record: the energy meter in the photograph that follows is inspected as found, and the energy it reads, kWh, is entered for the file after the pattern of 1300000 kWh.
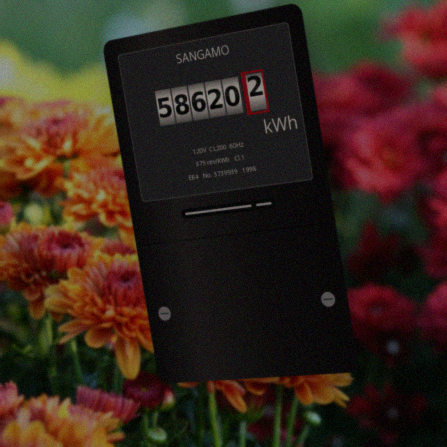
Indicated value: 58620.2 kWh
